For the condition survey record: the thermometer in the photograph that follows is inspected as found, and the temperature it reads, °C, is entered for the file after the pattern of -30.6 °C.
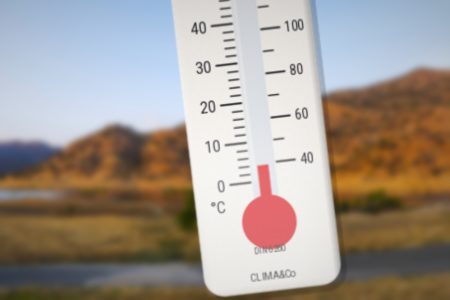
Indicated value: 4 °C
